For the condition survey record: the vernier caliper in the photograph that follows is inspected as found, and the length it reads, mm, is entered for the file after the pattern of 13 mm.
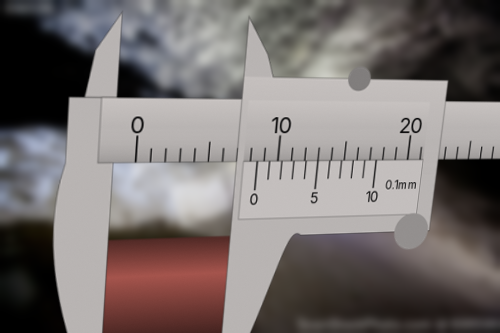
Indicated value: 8.5 mm
